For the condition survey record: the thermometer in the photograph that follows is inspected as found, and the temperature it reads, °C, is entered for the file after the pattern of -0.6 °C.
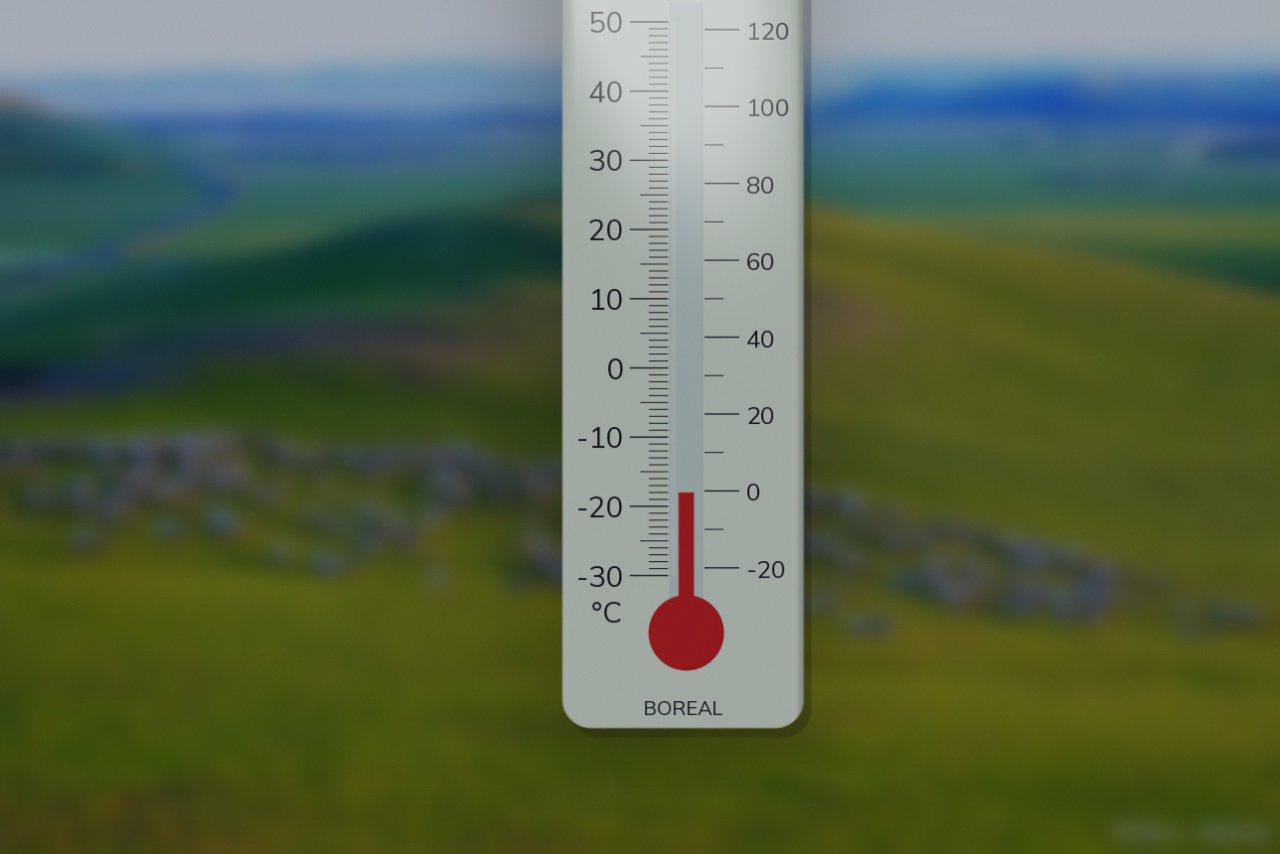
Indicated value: -18 °C
